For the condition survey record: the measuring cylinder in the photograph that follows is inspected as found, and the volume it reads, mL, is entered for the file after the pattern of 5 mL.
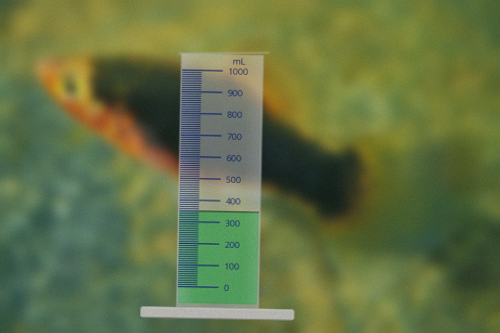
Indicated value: 350 mL
